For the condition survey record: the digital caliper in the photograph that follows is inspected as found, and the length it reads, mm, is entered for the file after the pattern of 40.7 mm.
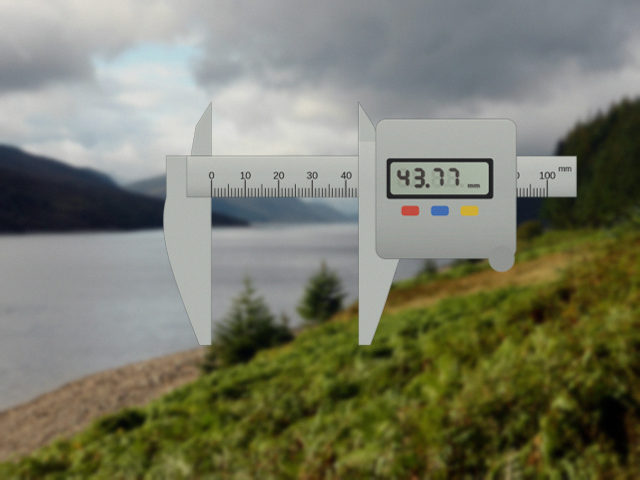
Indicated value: 43.77 mm
